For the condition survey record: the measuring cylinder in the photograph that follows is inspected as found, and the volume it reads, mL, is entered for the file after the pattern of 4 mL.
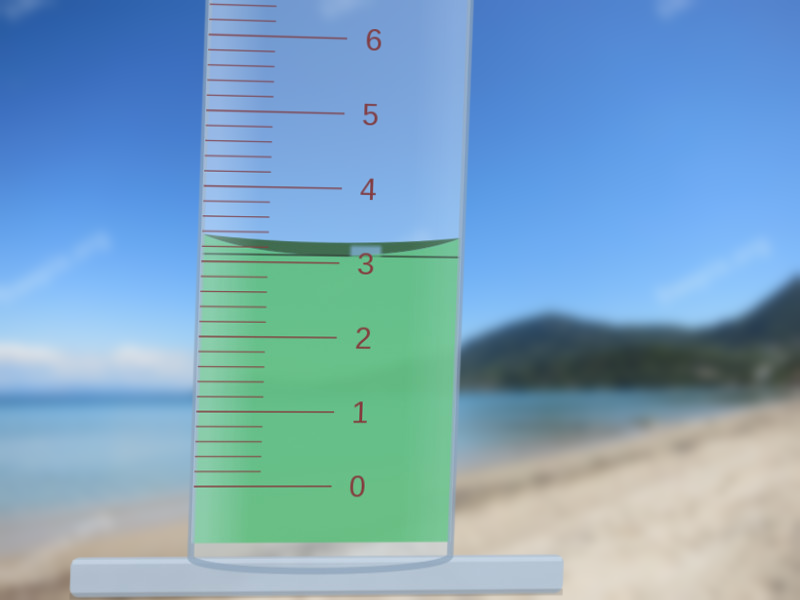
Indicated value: 3.1 mL
